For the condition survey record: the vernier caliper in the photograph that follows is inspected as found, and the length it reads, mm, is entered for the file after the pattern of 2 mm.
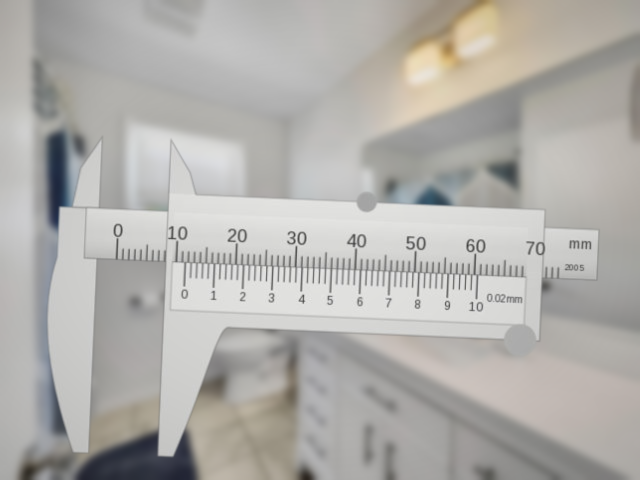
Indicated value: 11.5 mm
